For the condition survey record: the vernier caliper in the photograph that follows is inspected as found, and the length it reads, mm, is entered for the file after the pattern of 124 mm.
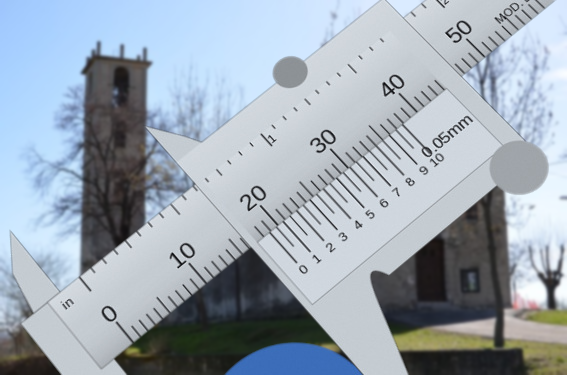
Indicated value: 18.8 mm
